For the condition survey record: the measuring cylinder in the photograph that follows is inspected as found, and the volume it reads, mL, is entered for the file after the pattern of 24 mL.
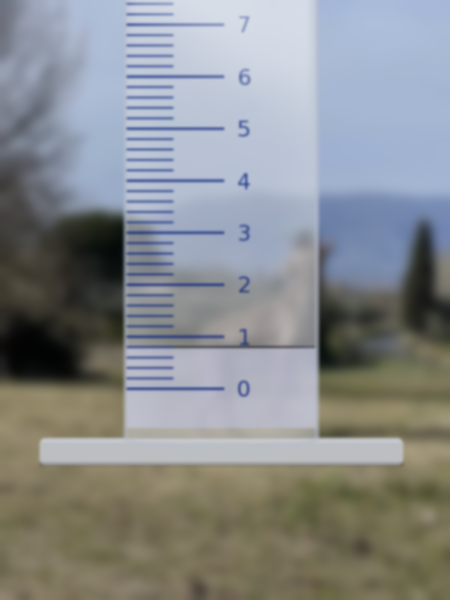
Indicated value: 0.8 mL
